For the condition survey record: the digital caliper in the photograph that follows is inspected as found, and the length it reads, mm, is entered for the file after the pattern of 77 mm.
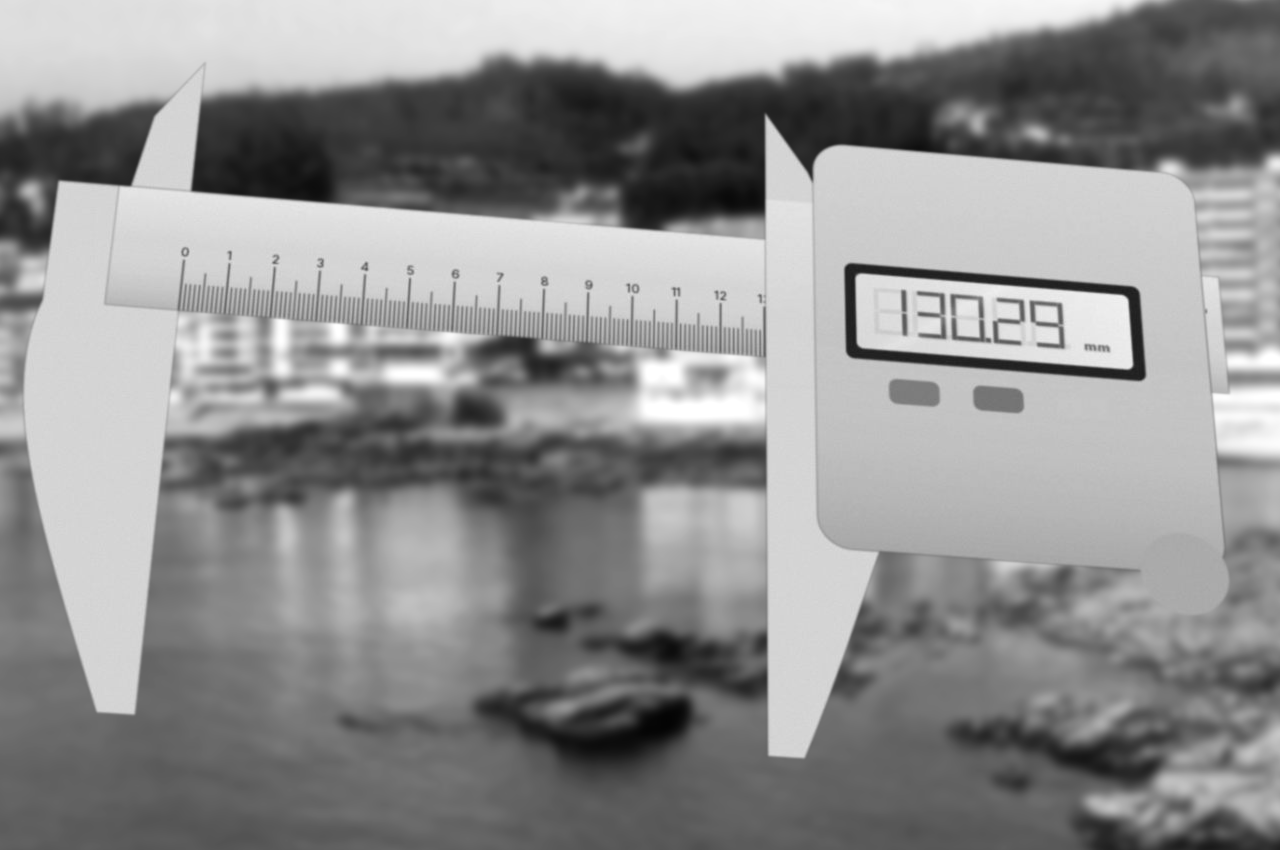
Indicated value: 130.29 mm
